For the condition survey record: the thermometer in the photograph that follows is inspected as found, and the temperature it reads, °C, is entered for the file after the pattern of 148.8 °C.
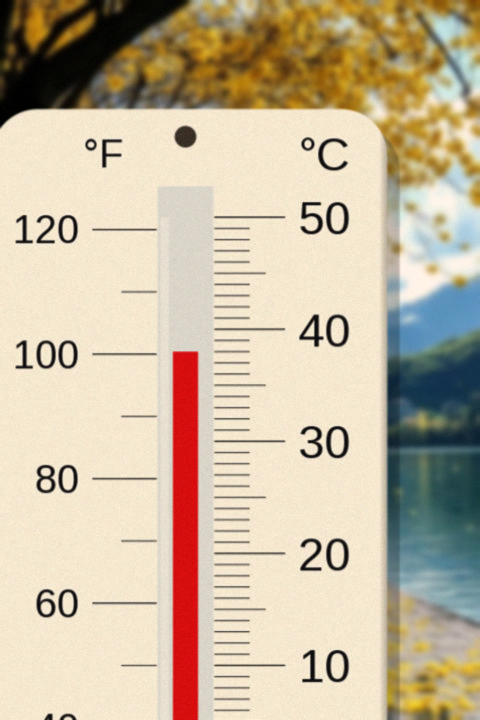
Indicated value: 38 °C
